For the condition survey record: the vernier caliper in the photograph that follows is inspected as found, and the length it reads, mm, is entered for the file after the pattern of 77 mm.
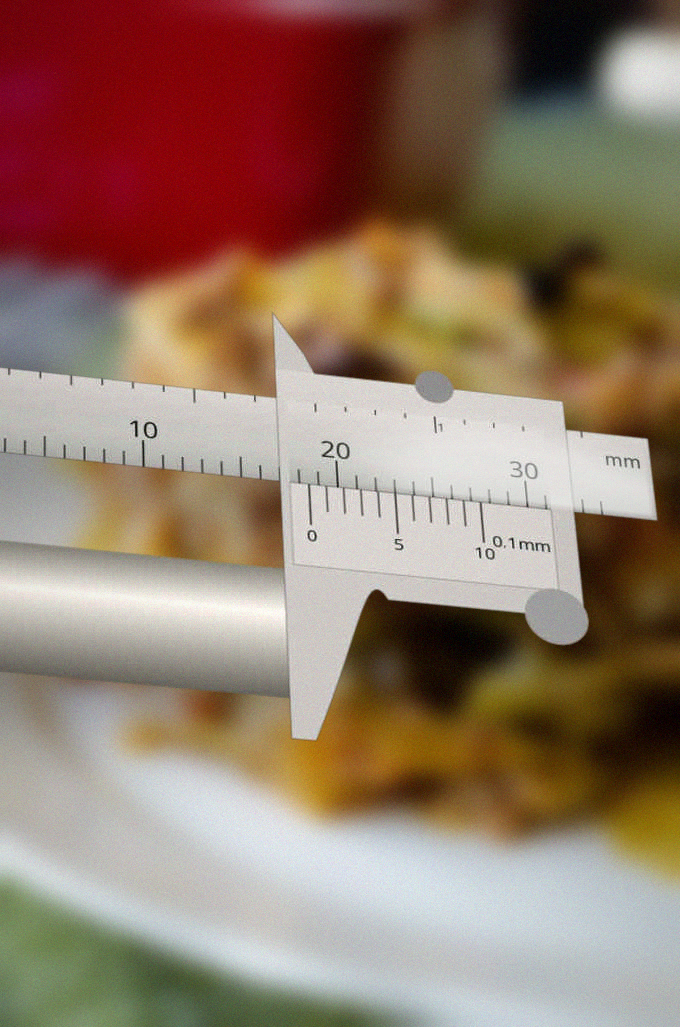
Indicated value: 18.5 mm
